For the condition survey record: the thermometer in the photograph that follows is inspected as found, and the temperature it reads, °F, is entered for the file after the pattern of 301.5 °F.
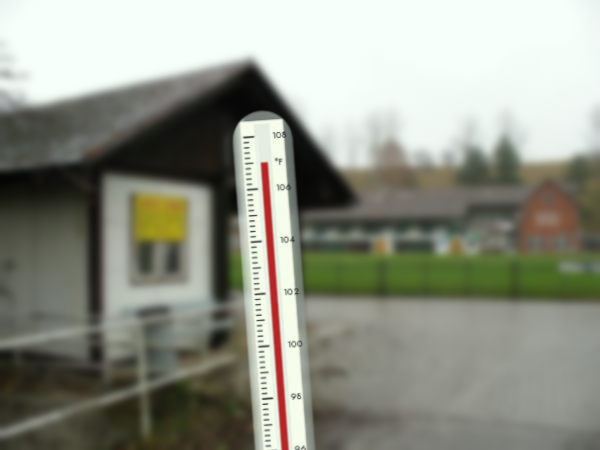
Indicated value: 107 °F
